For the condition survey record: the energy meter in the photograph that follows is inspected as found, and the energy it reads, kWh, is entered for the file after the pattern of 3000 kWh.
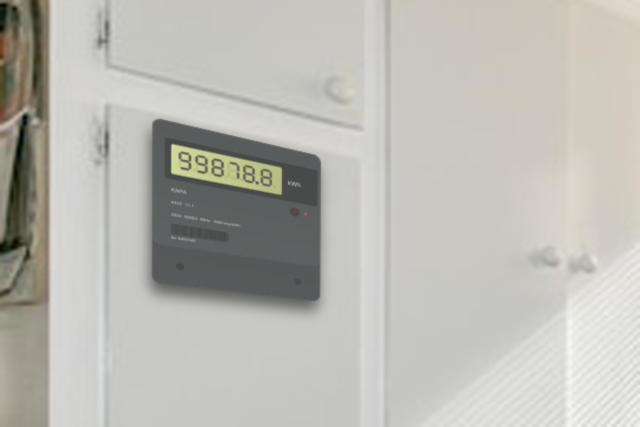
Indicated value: 99878.8 kWh
